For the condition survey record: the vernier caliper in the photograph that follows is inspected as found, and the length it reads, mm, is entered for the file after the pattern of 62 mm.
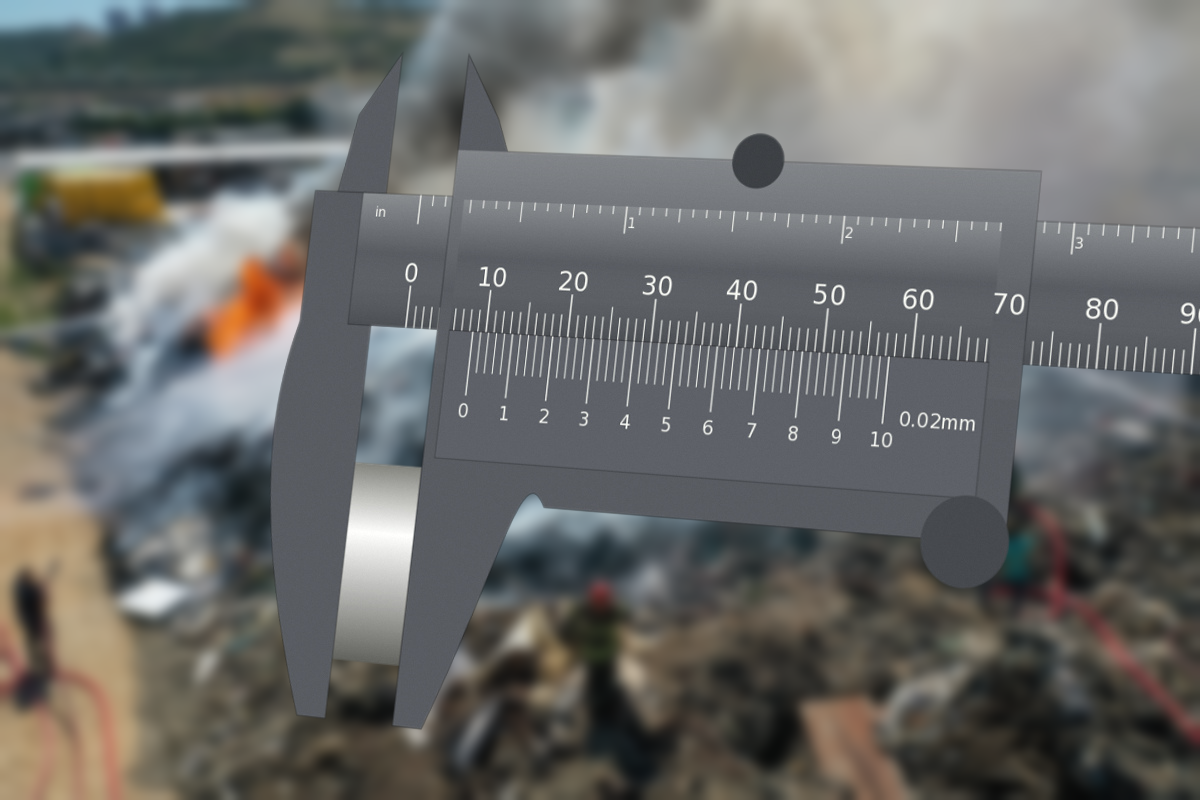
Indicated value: 8.4 mm
